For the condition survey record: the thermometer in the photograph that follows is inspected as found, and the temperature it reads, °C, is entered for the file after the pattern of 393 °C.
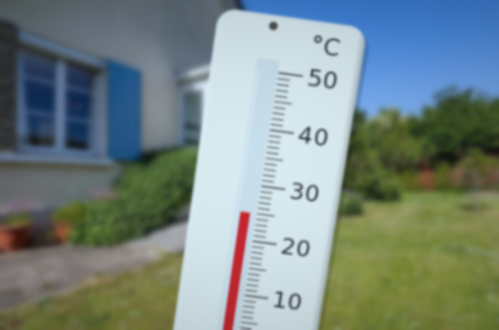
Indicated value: 25 °C
